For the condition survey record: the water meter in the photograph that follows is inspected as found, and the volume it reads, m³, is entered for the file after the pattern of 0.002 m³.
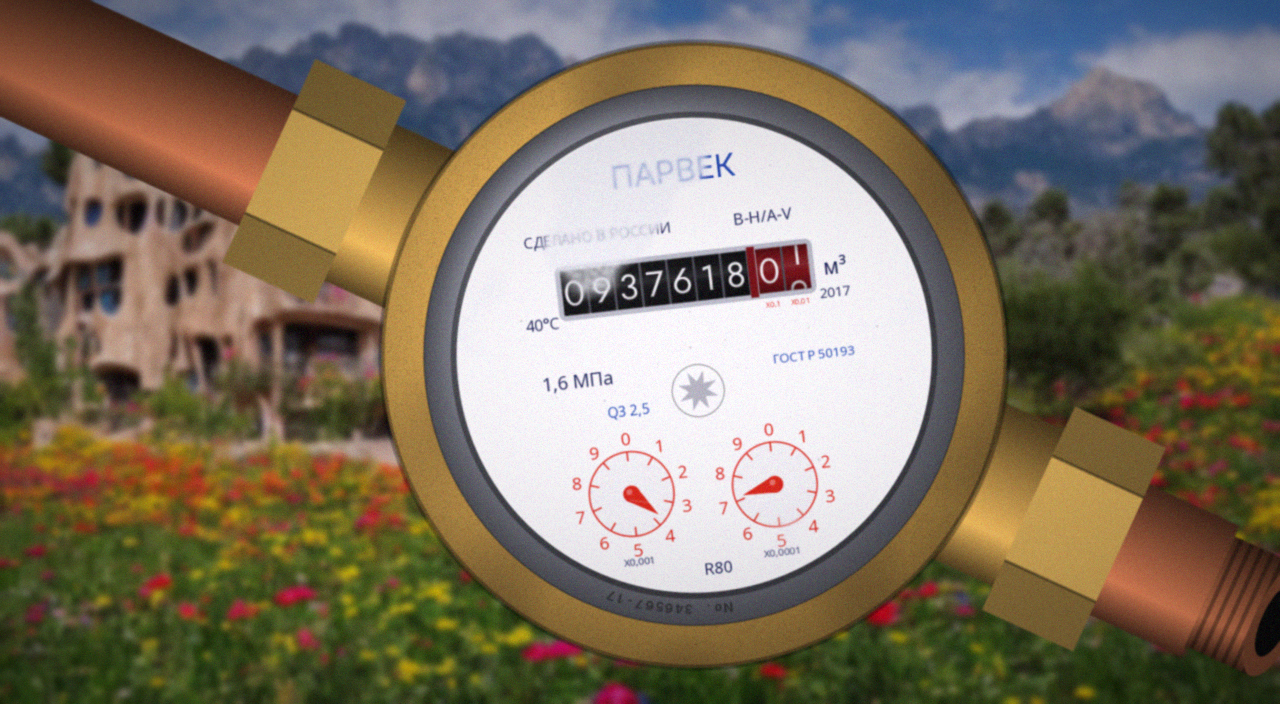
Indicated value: 937618.0137 m³
